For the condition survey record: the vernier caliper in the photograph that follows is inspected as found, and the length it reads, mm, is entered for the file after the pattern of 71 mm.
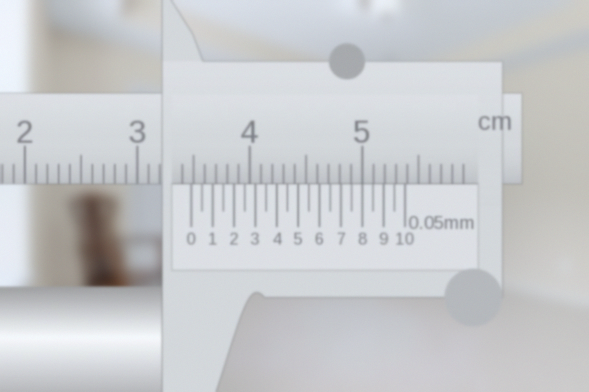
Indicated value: 34.8 mm
